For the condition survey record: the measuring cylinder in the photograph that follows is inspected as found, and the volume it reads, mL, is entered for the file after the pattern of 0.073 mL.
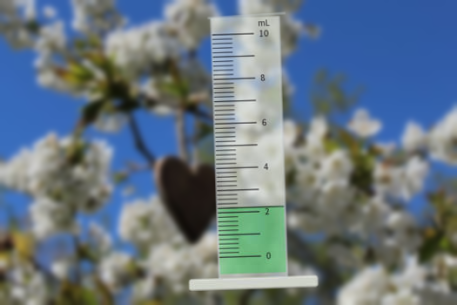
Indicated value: 2.2 mL
